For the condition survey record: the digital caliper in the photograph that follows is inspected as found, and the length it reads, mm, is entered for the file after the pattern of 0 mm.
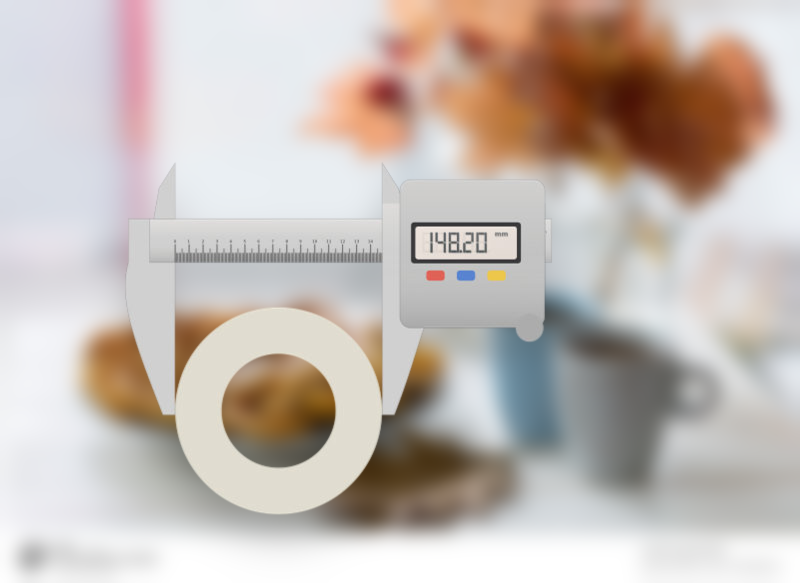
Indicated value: 148.20 mm
